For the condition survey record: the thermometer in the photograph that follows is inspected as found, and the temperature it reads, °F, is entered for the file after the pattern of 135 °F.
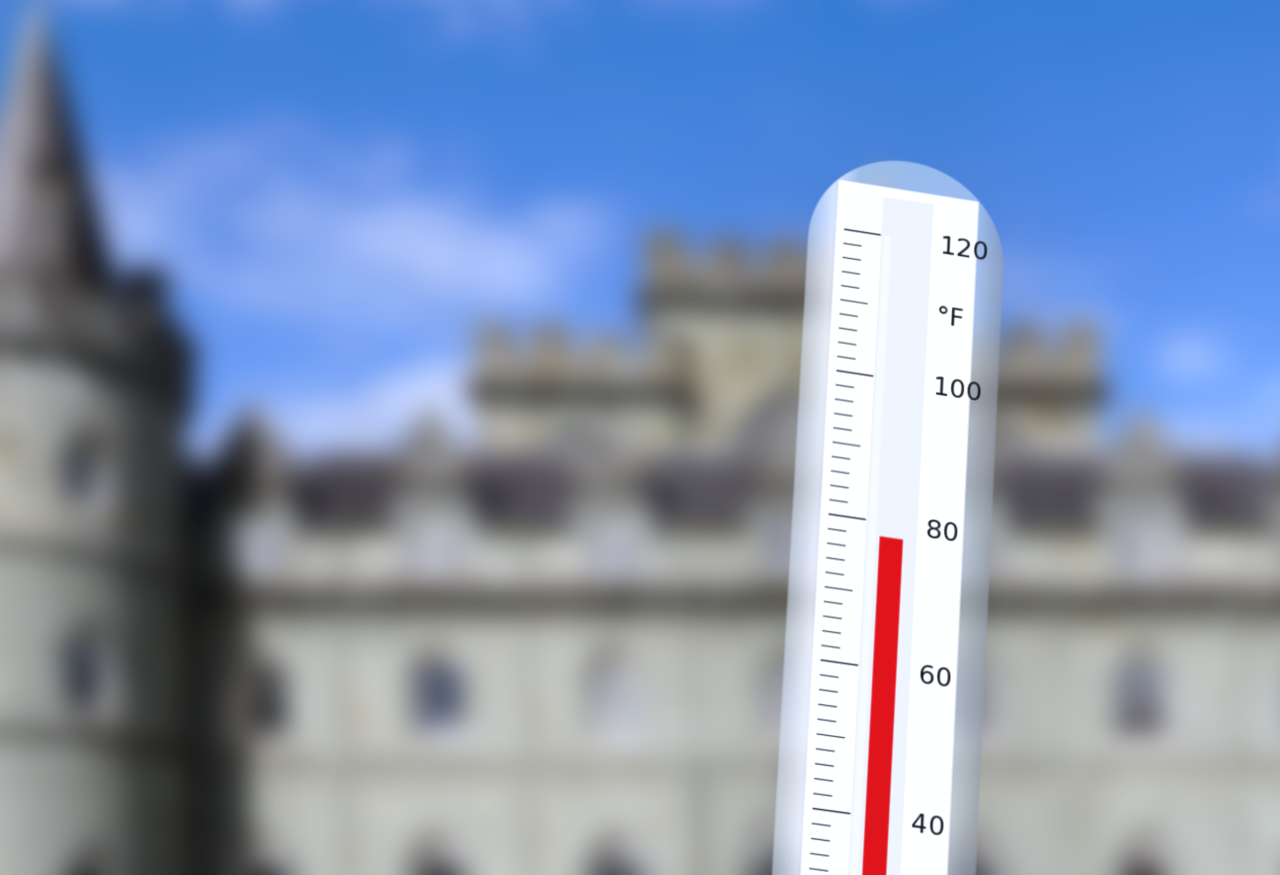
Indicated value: 78 °F
